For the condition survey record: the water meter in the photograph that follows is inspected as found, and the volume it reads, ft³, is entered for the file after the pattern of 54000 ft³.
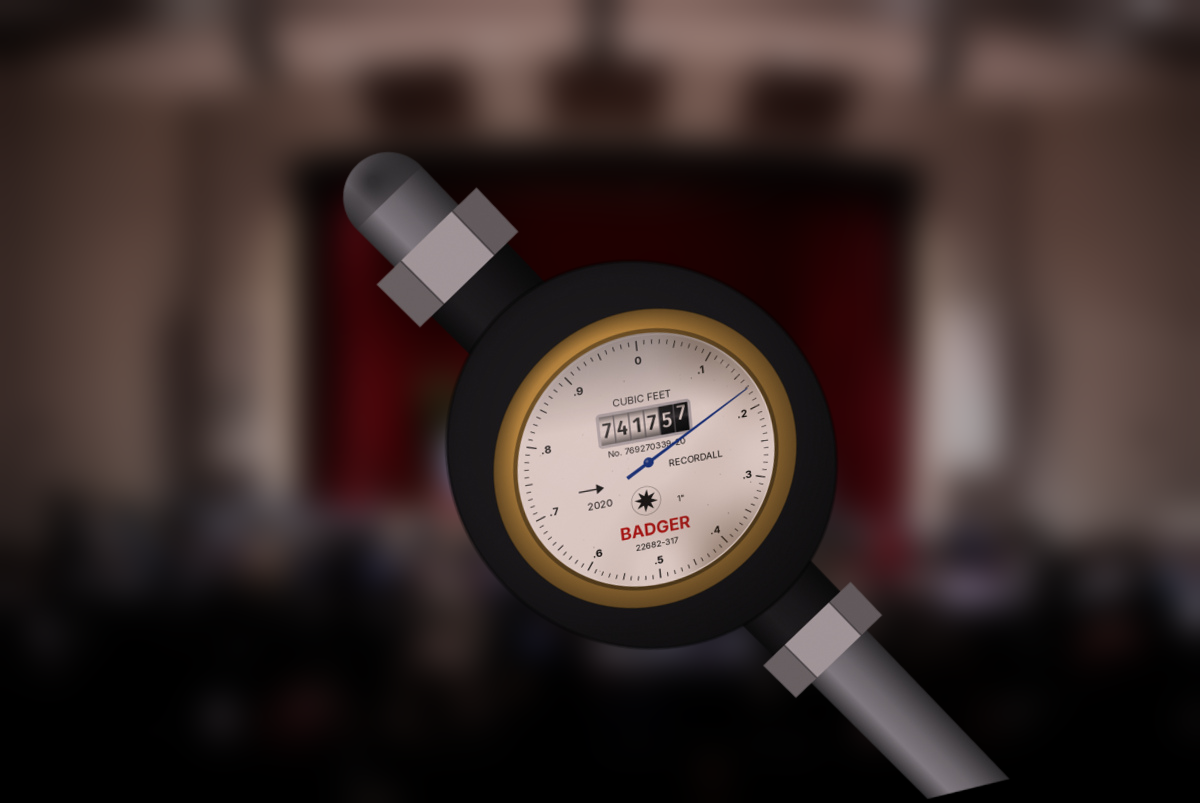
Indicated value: 741757.17 ft³
